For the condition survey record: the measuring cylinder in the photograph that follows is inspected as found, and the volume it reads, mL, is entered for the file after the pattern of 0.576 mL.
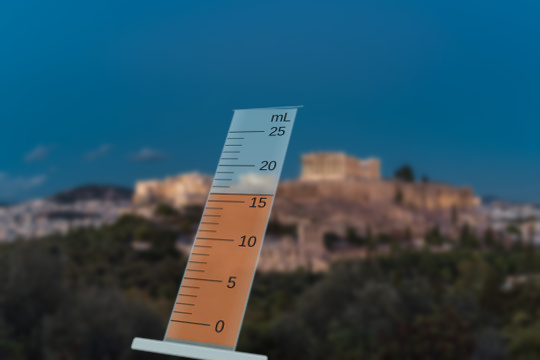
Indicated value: 16 mL
